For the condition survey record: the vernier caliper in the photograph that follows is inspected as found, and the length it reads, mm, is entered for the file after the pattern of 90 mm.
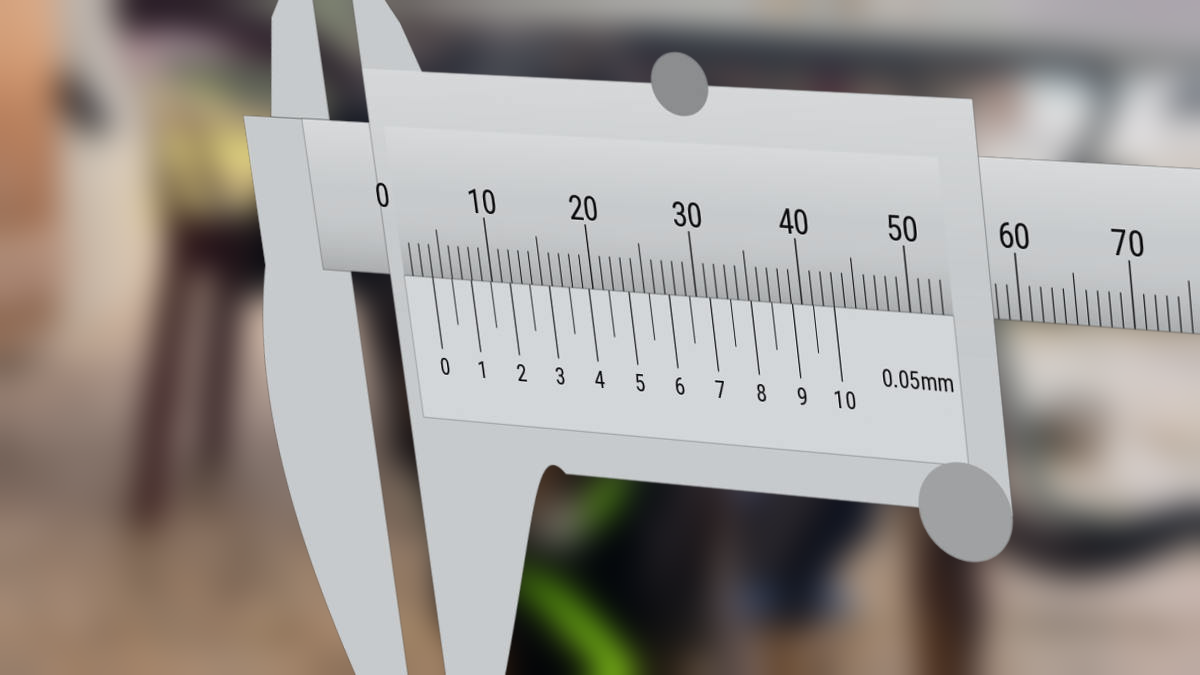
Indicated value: 4.0 mm
